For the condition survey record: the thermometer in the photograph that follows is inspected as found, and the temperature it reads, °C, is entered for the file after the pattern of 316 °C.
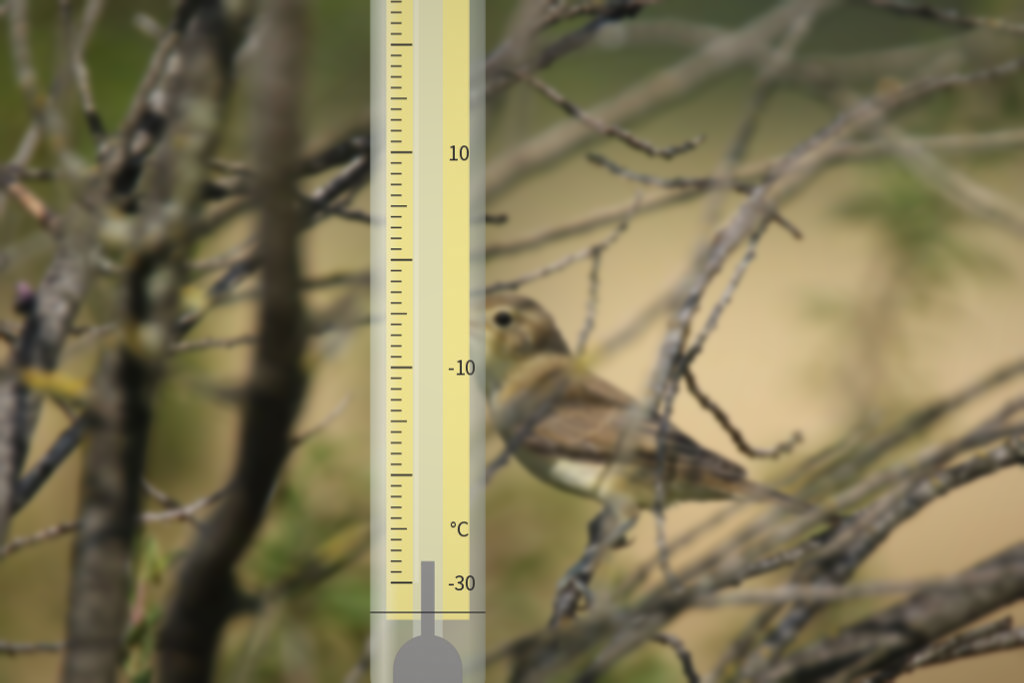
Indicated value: -28 °C
